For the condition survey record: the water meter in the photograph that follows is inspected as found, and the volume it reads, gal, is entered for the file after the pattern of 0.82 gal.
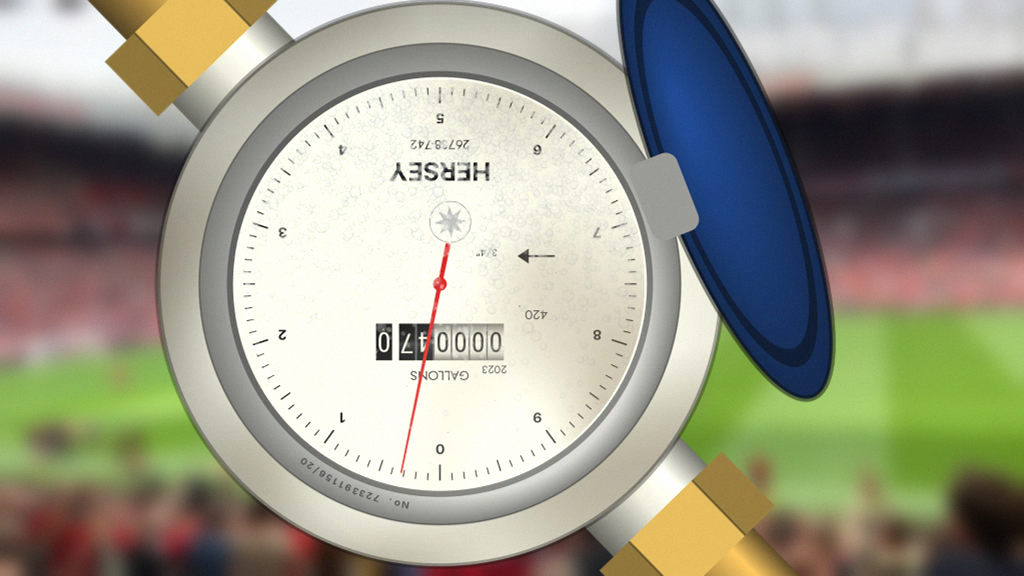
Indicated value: 470.3 gal
